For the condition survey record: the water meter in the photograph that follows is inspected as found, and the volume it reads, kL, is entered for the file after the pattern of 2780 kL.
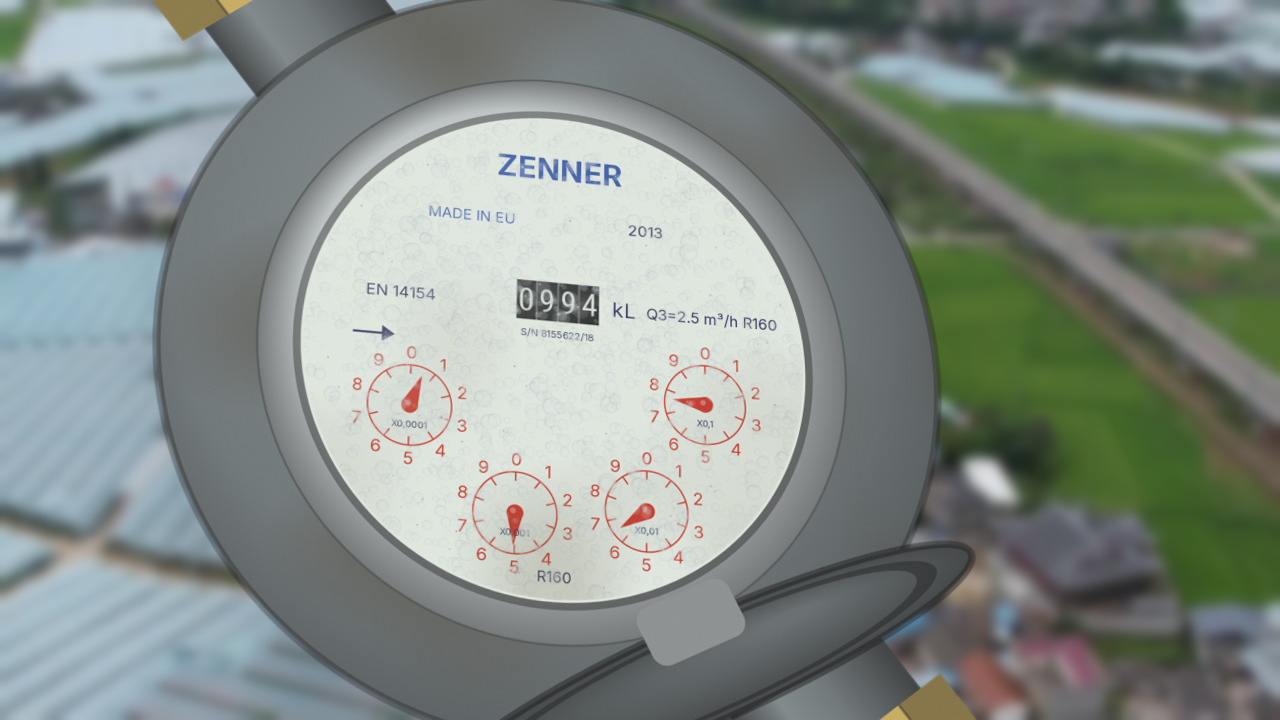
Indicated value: 994.7650 kL
